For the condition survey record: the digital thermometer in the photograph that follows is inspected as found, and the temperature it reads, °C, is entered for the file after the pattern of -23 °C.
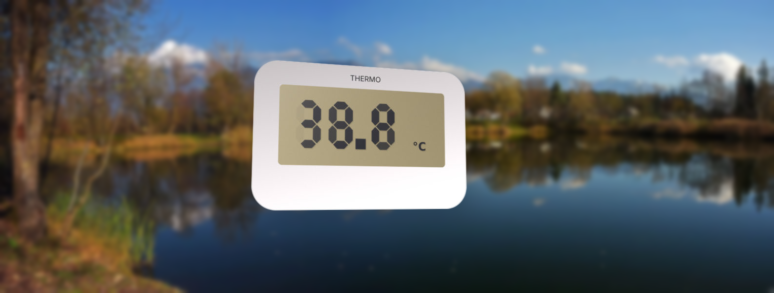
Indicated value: 38.8 °C
